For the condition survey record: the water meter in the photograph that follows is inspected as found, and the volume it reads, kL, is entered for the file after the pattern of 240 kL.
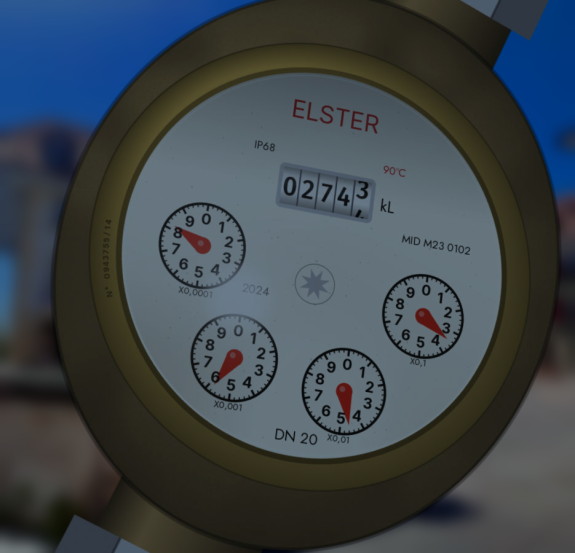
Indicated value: 2743.3458 kL
